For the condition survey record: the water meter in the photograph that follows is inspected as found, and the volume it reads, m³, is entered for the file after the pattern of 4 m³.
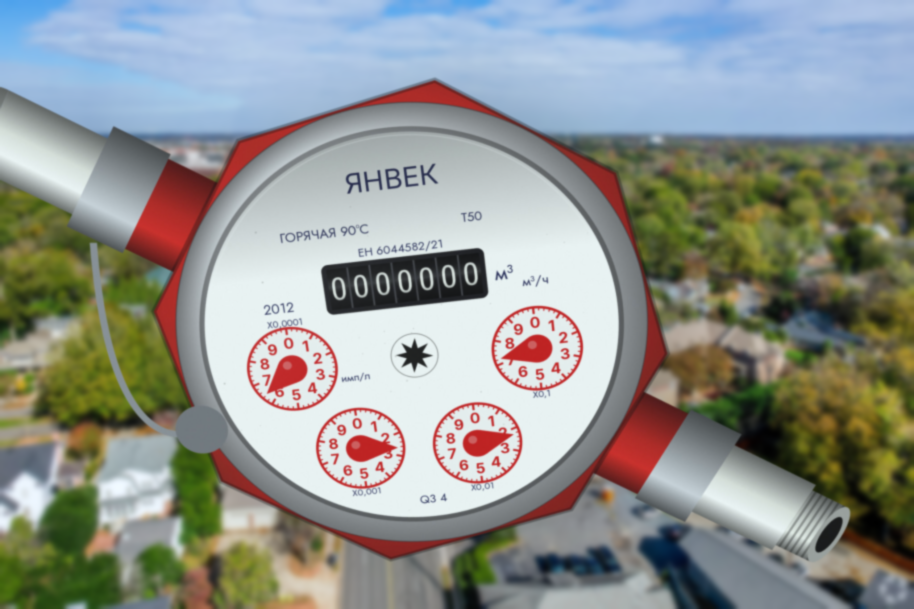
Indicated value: 0.7226 m³
